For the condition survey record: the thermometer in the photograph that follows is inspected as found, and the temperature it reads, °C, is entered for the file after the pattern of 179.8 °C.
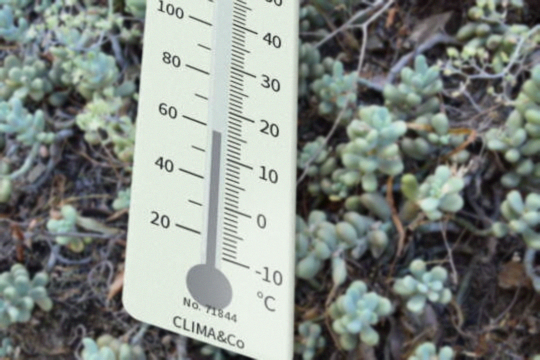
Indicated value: 15 °C
